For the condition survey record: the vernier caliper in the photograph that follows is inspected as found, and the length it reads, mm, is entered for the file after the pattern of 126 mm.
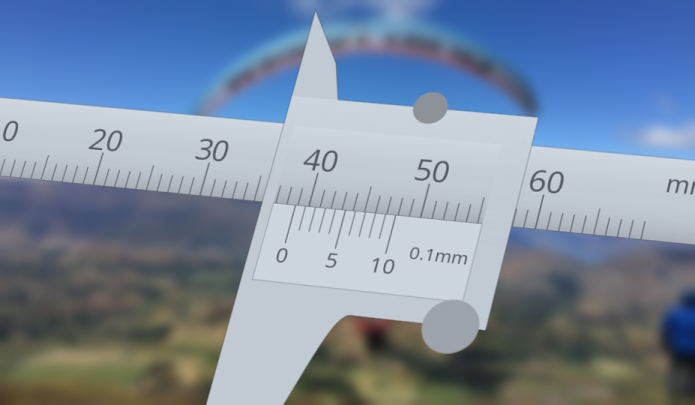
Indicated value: 38.8 mm
